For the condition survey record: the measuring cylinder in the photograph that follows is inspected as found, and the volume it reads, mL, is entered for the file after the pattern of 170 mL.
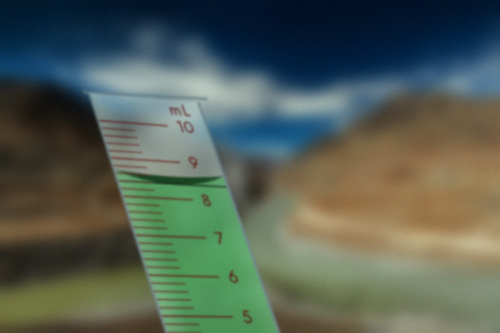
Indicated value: 8.4 mL
